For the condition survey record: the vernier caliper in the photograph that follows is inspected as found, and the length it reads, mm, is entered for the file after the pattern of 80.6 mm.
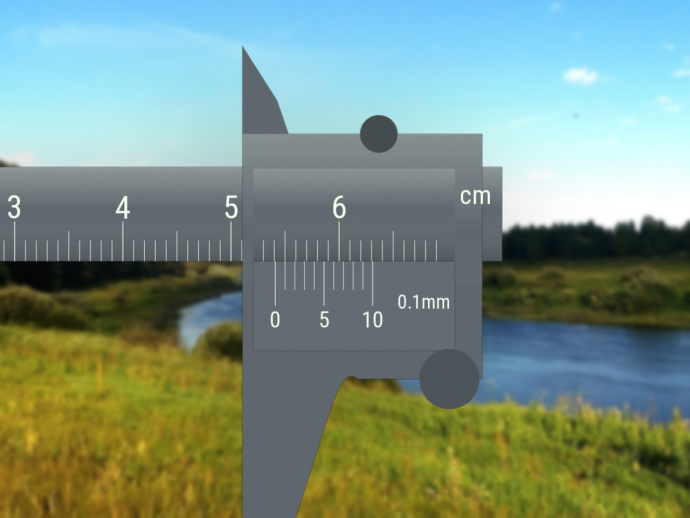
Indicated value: 54.1 mm
